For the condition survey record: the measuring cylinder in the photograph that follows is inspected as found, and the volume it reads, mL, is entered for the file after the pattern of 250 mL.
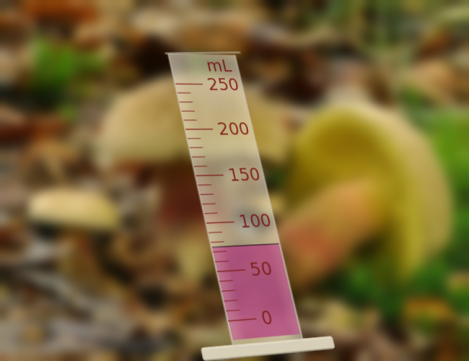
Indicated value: 75 mL
